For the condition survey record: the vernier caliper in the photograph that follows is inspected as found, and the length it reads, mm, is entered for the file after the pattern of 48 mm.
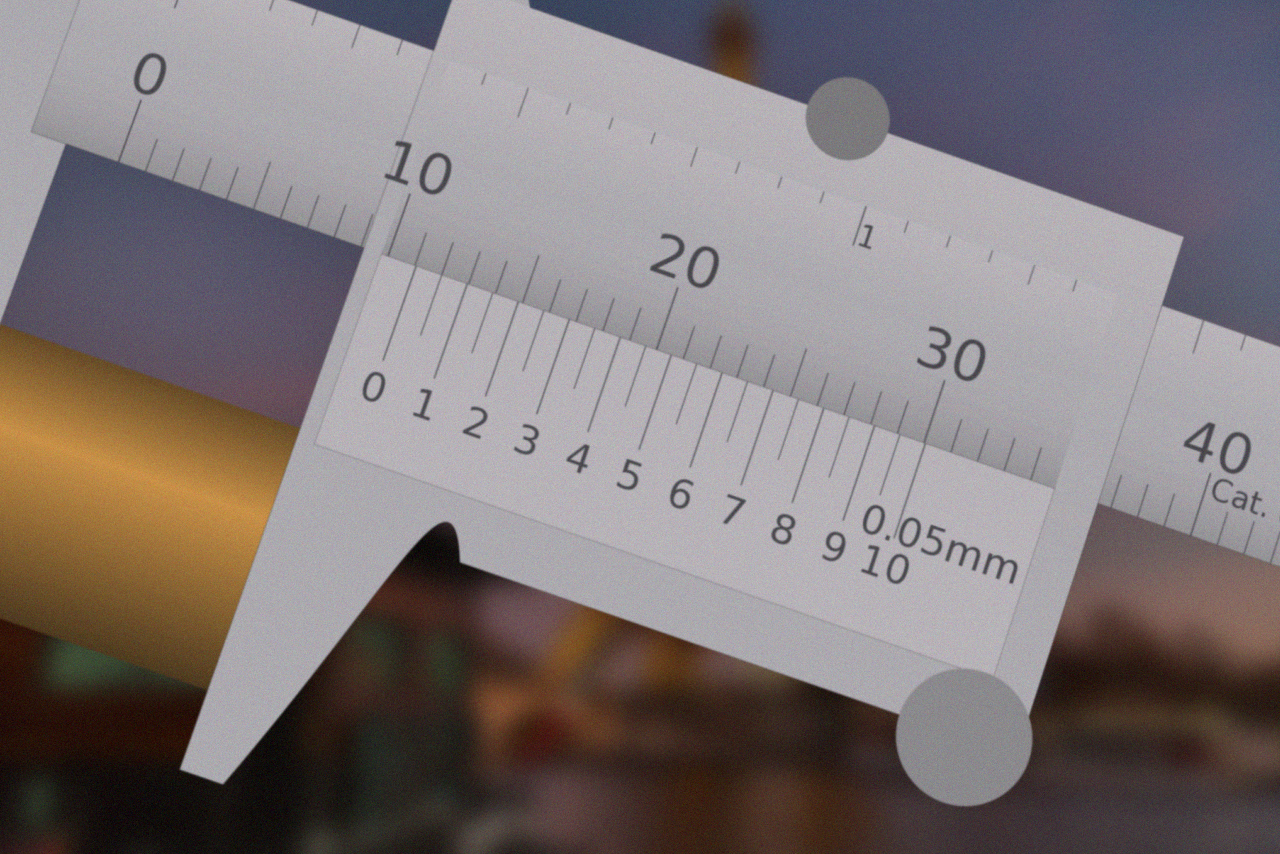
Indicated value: 11.05 mm
